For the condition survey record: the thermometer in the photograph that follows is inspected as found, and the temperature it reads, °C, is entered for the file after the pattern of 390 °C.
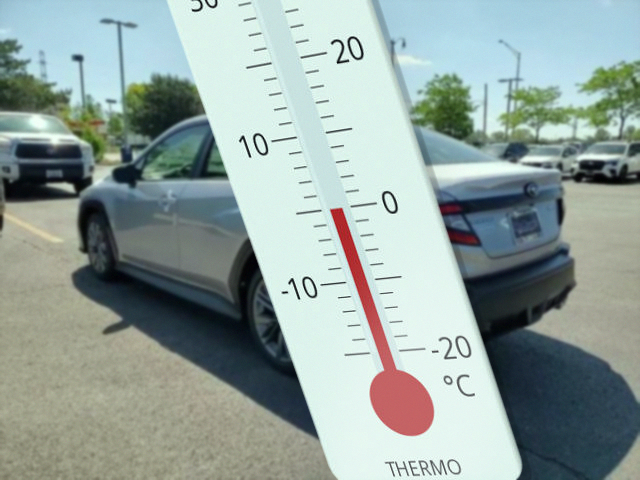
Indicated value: 0 °C
